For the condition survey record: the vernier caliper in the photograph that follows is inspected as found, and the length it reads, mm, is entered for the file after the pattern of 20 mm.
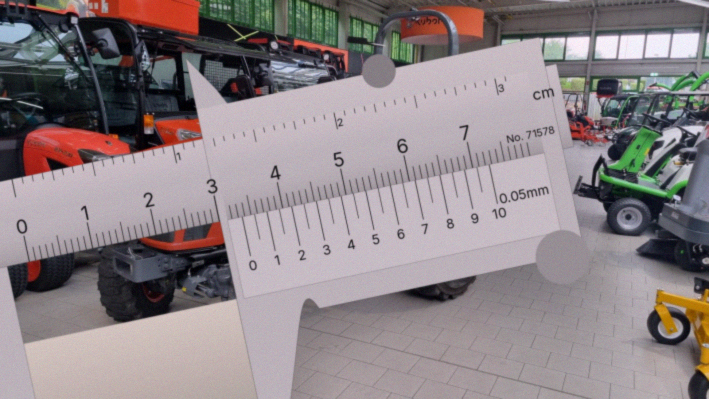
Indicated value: 33.6 mm
